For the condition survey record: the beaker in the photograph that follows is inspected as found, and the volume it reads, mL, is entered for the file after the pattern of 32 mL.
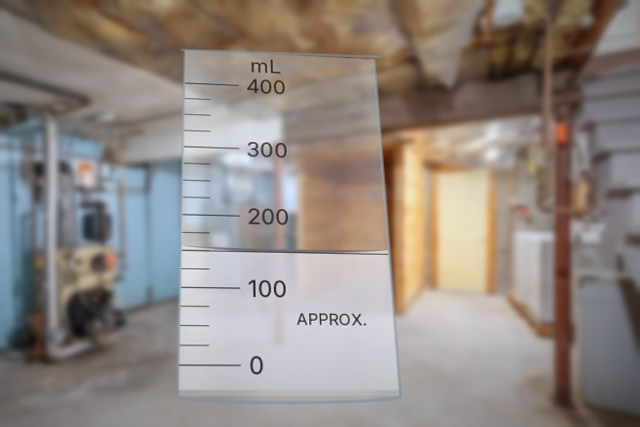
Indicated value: 150 mL
